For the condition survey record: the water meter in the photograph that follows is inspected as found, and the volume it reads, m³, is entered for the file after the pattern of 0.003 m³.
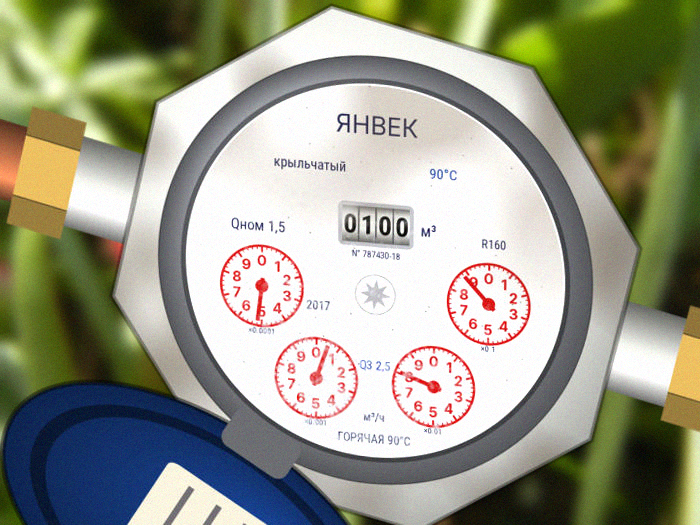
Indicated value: 100.8805 m³
